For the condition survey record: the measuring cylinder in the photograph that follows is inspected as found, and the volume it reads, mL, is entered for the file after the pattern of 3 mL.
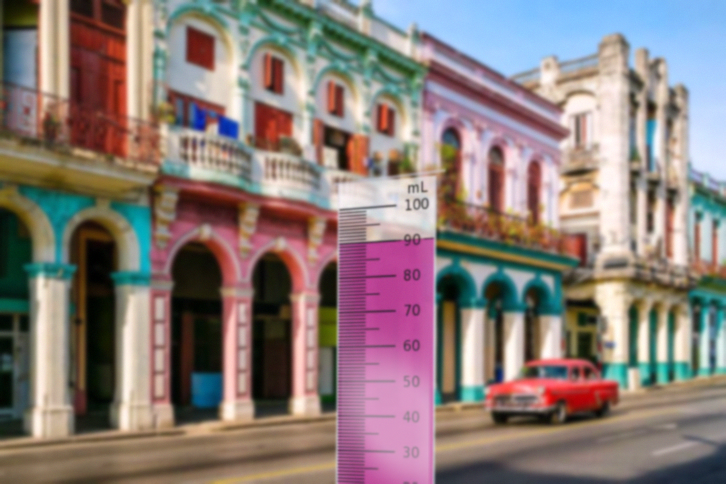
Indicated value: 90 mL
